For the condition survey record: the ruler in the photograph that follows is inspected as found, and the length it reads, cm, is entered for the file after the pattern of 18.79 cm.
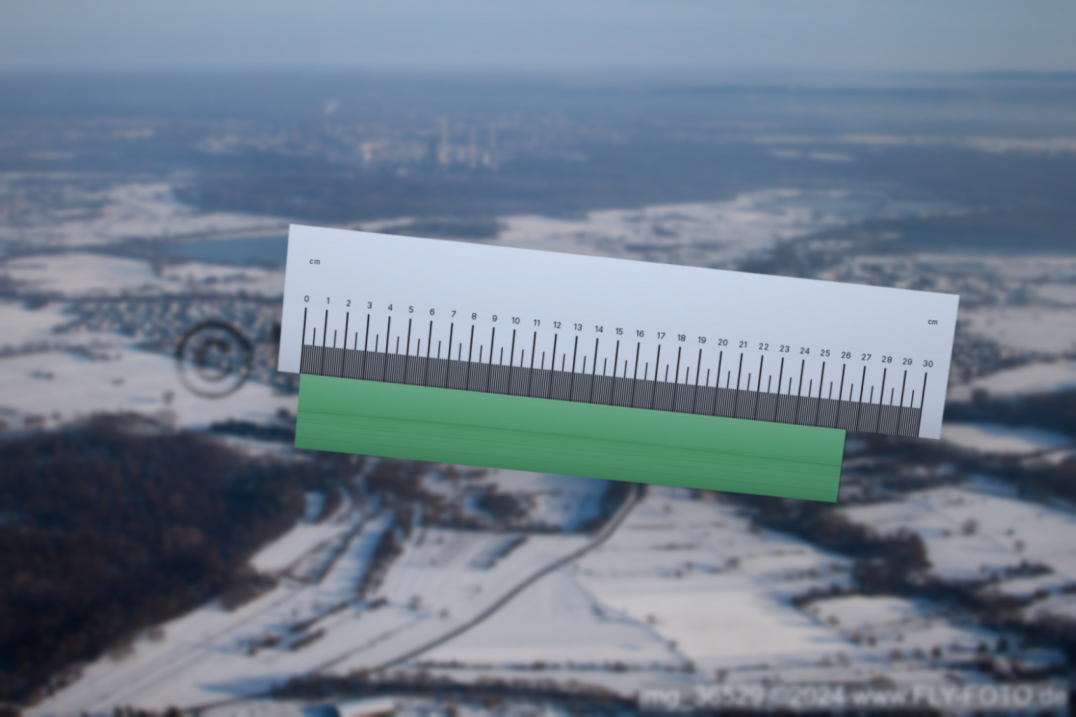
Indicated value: 26.5 cm
